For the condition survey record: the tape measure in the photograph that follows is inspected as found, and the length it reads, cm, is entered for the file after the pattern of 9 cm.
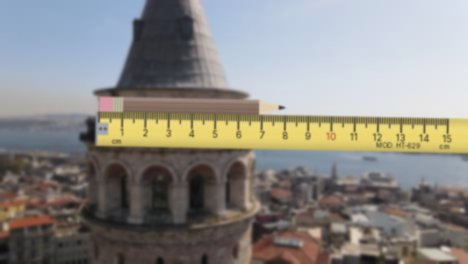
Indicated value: 8 cm
